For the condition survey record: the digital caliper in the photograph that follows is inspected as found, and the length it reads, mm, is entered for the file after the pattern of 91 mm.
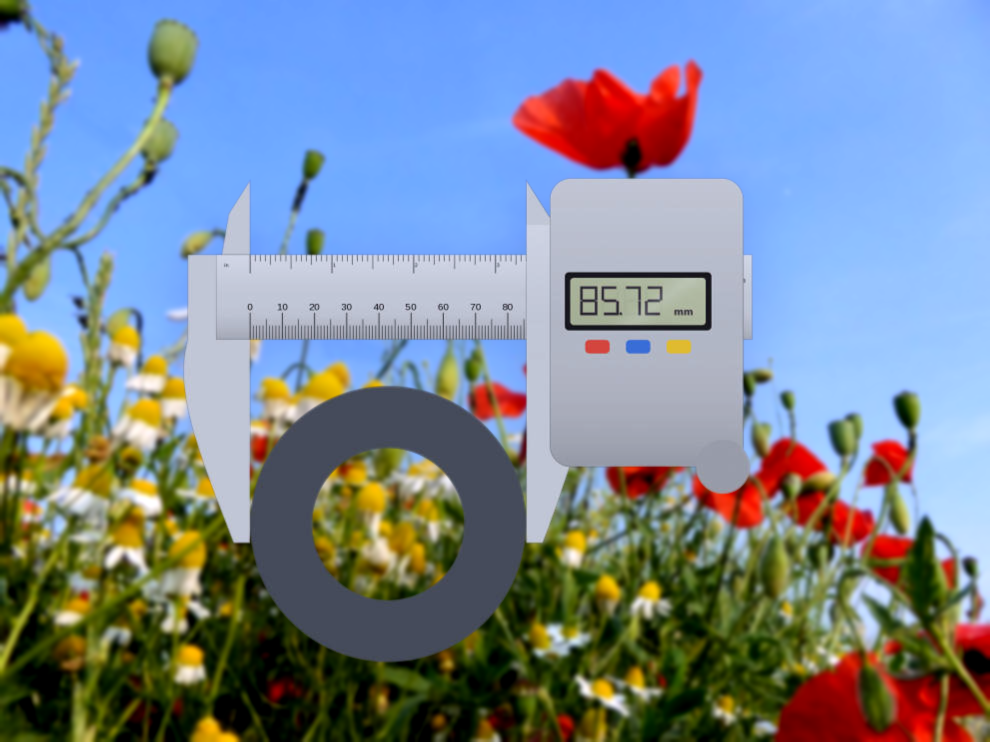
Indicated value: 85.72 mm
